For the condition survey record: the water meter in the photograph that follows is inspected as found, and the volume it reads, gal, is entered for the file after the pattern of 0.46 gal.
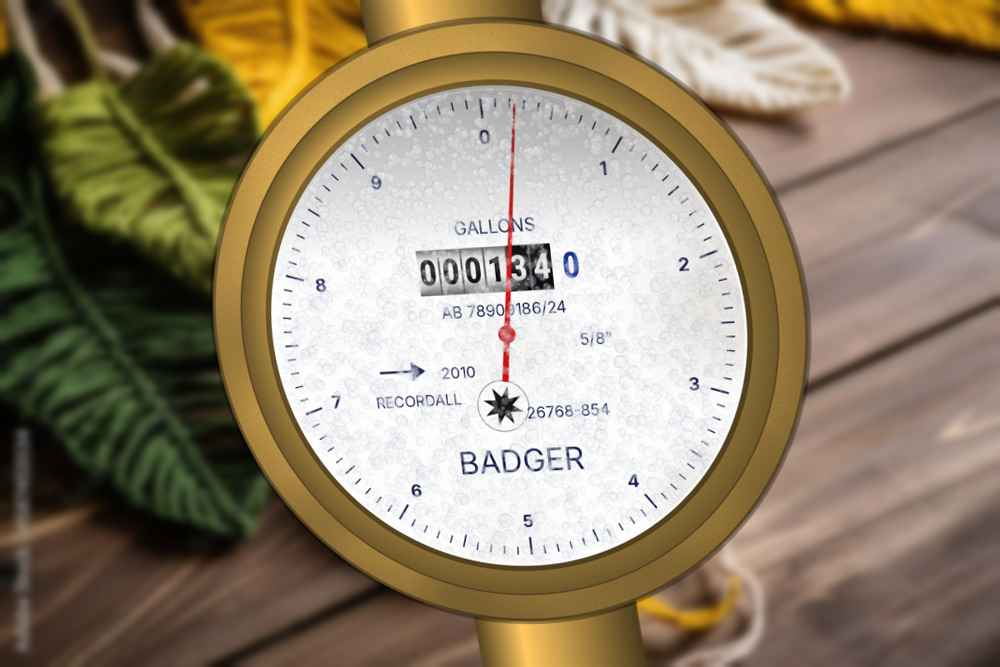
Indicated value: 1340.2 gal
